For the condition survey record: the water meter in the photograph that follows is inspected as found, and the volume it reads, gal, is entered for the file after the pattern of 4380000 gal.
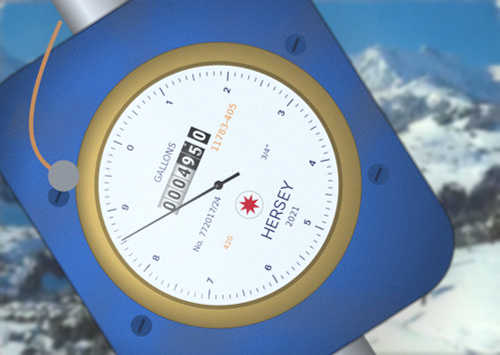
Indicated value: 4948.5 gal
